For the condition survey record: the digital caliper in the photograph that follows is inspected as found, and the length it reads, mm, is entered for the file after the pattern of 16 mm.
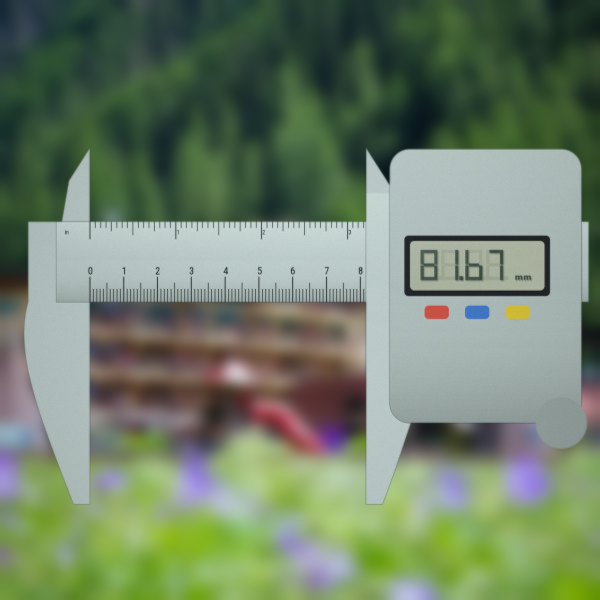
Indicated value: 81.67 mm
